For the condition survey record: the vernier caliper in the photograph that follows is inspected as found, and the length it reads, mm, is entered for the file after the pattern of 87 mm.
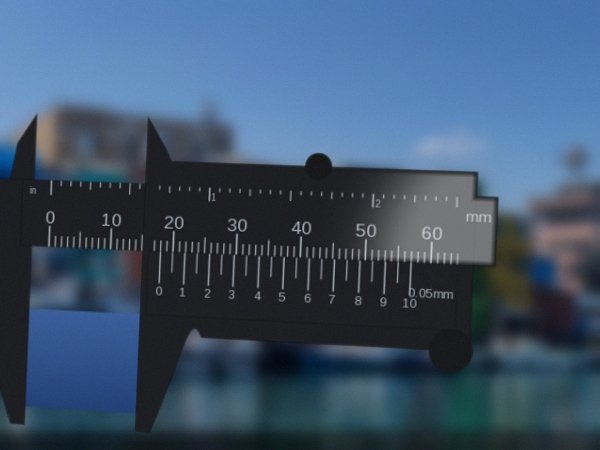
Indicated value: 18.0 mm
